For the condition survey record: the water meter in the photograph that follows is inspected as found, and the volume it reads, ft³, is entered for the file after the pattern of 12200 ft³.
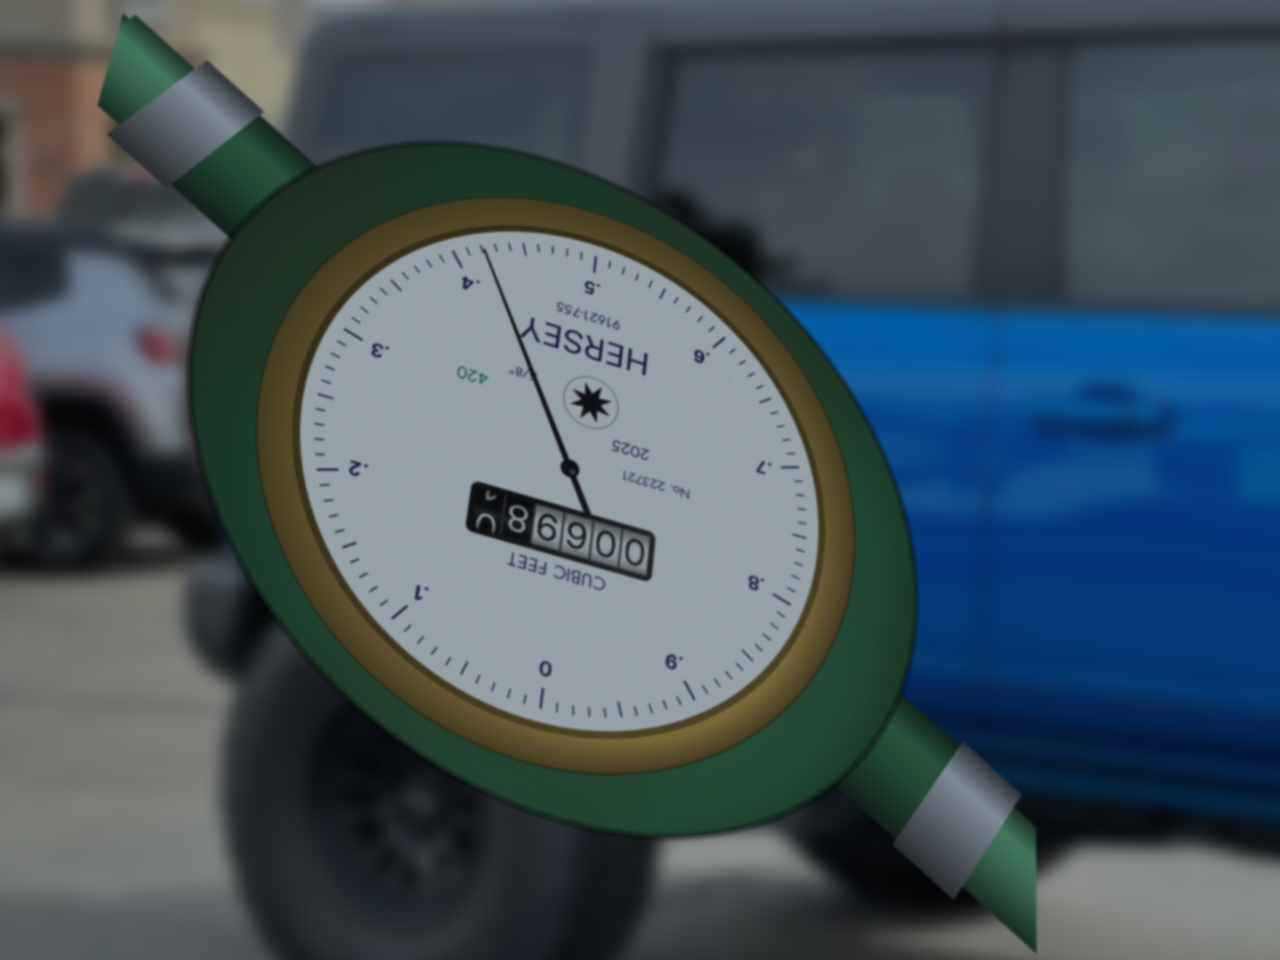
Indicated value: 6980.42 ft³
